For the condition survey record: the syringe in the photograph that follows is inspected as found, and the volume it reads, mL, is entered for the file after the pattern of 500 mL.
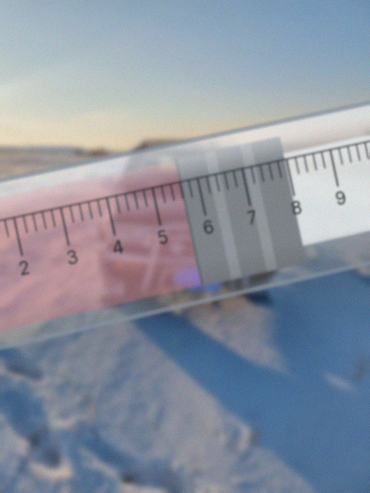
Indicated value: 5.6 mL
